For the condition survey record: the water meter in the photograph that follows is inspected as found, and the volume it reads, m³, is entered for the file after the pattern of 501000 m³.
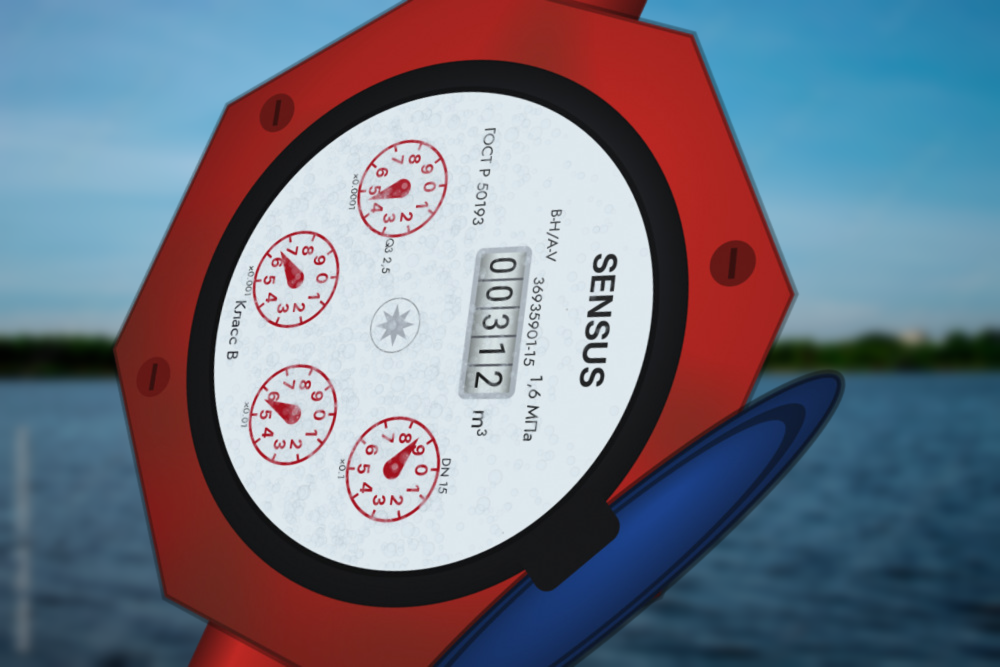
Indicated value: 312.8564 m³
